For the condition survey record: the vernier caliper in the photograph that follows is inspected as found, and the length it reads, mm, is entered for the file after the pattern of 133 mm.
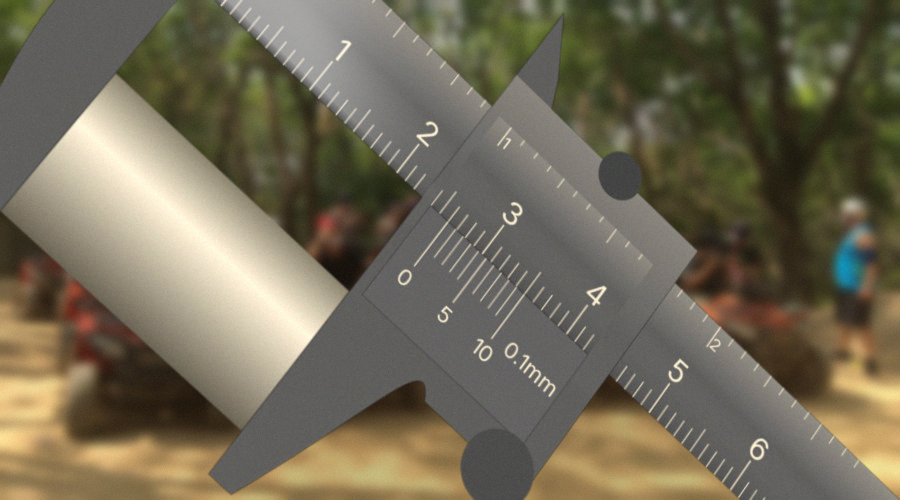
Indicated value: 26.0 mm
